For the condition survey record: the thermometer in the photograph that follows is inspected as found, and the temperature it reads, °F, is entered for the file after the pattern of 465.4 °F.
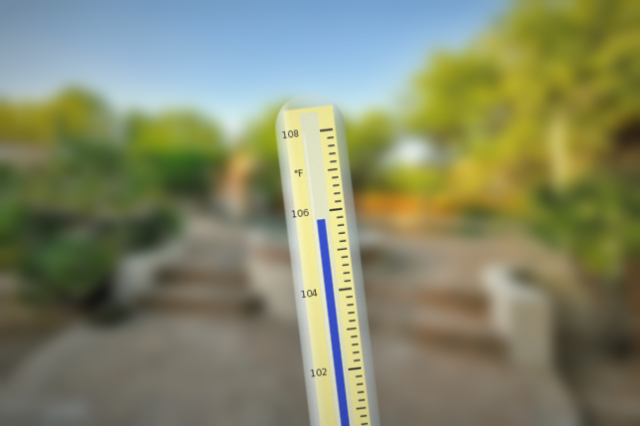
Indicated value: 105.8 °F
